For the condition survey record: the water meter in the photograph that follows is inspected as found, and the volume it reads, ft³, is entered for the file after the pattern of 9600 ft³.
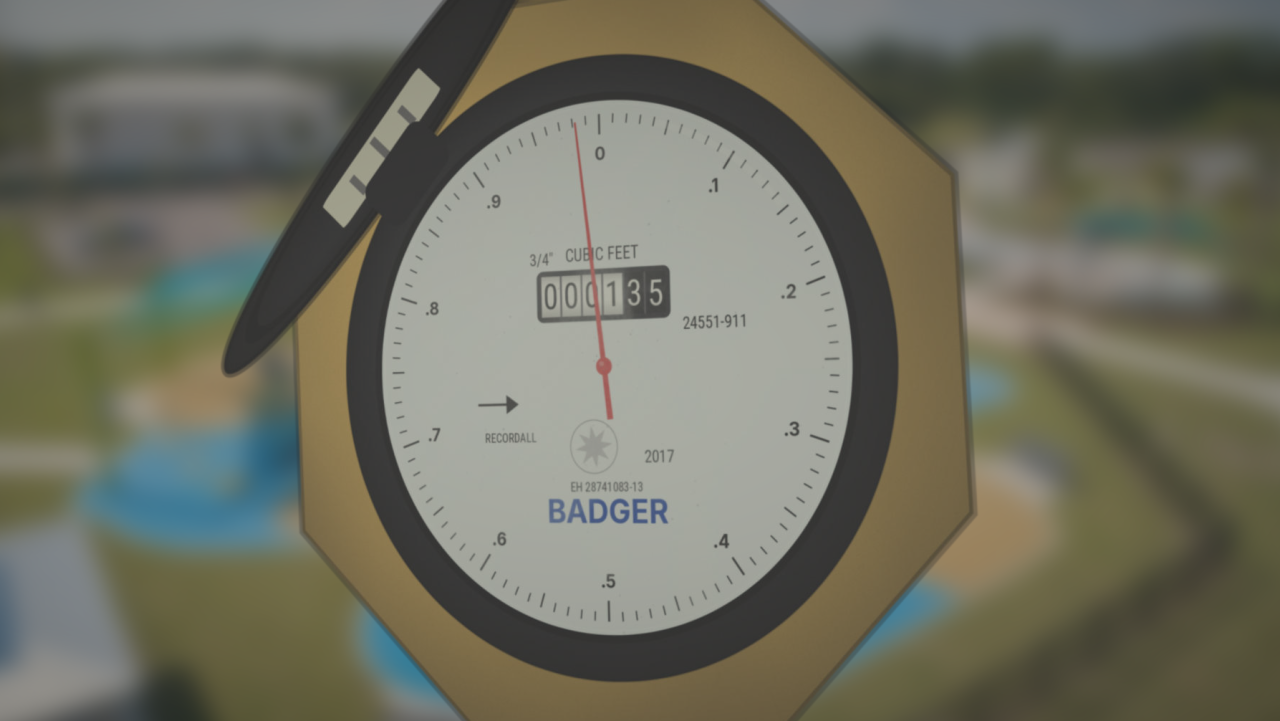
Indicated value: 134.98 ft³
